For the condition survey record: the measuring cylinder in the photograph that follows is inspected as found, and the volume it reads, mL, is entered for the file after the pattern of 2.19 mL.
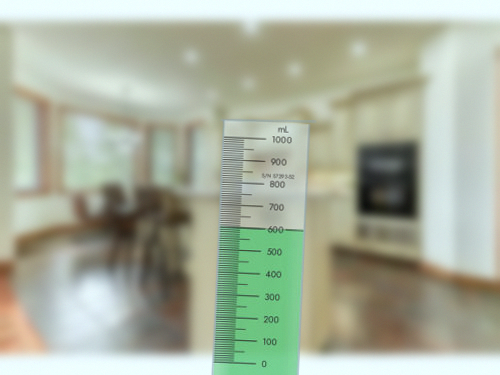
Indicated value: 600 mL
